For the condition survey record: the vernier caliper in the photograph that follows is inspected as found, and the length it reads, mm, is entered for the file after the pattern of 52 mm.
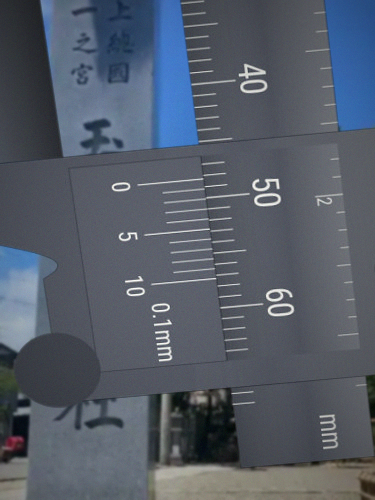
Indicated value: 48.3 mm
